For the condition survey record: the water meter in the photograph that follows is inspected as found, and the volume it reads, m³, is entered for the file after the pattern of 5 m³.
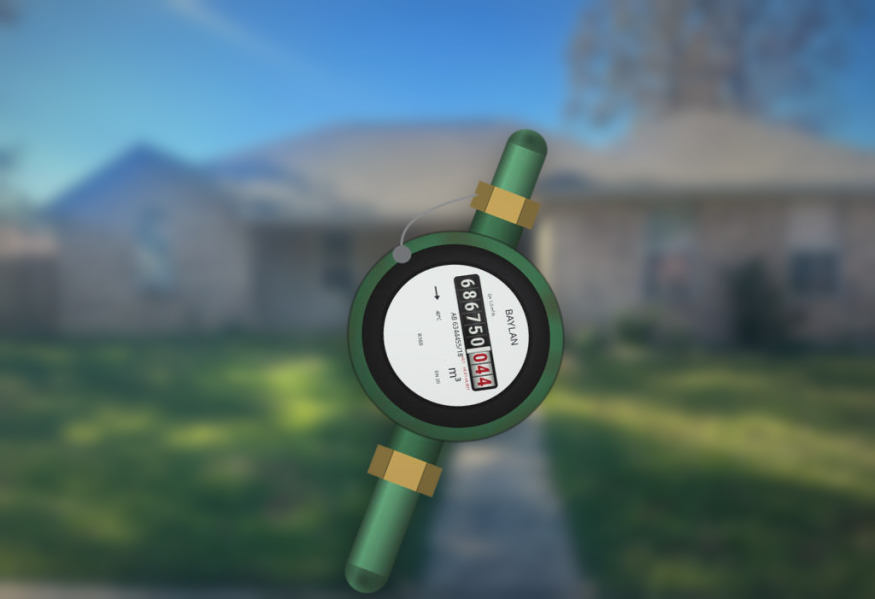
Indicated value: 686750.044 m³
